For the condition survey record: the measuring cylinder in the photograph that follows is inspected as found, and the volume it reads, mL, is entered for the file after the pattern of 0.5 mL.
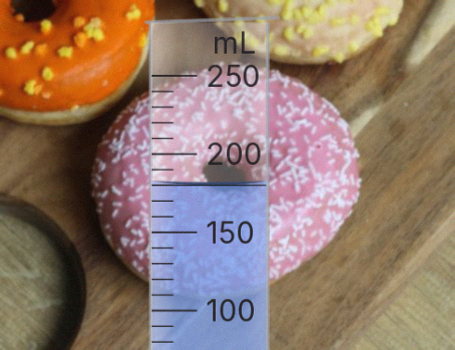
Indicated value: 180 mL
